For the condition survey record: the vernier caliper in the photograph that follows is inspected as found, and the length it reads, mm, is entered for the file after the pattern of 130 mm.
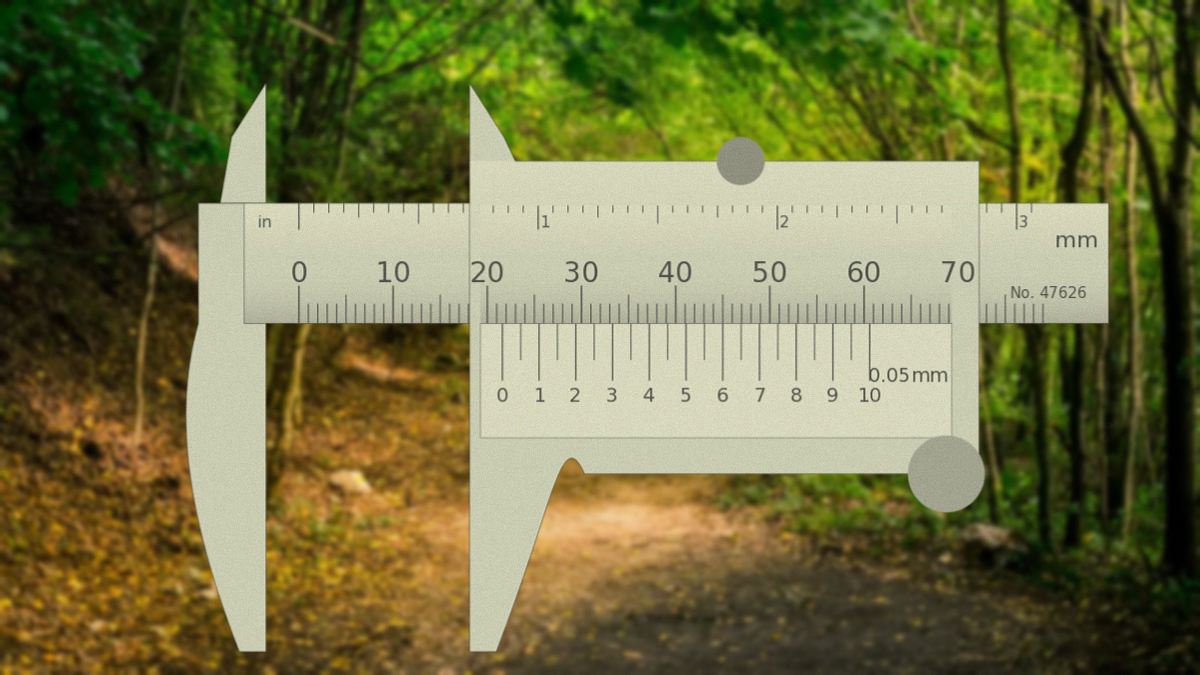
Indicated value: 21.6 mm
